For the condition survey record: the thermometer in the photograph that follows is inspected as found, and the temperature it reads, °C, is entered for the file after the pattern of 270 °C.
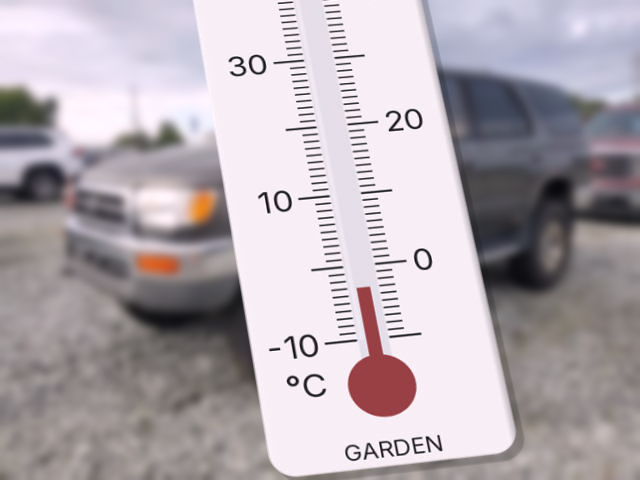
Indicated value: -3 °C
